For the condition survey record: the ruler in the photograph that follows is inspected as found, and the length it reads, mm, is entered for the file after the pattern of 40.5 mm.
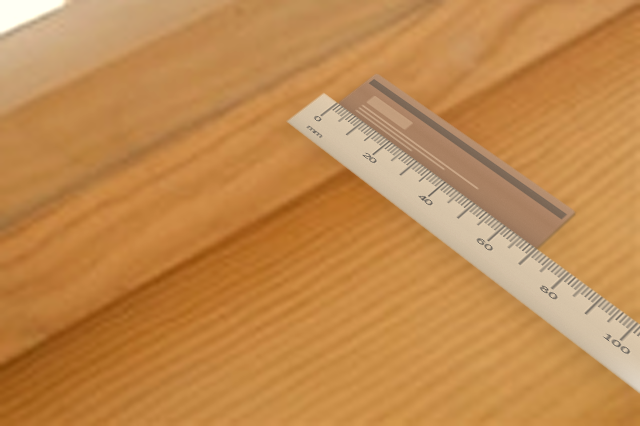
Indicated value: 70 mm
